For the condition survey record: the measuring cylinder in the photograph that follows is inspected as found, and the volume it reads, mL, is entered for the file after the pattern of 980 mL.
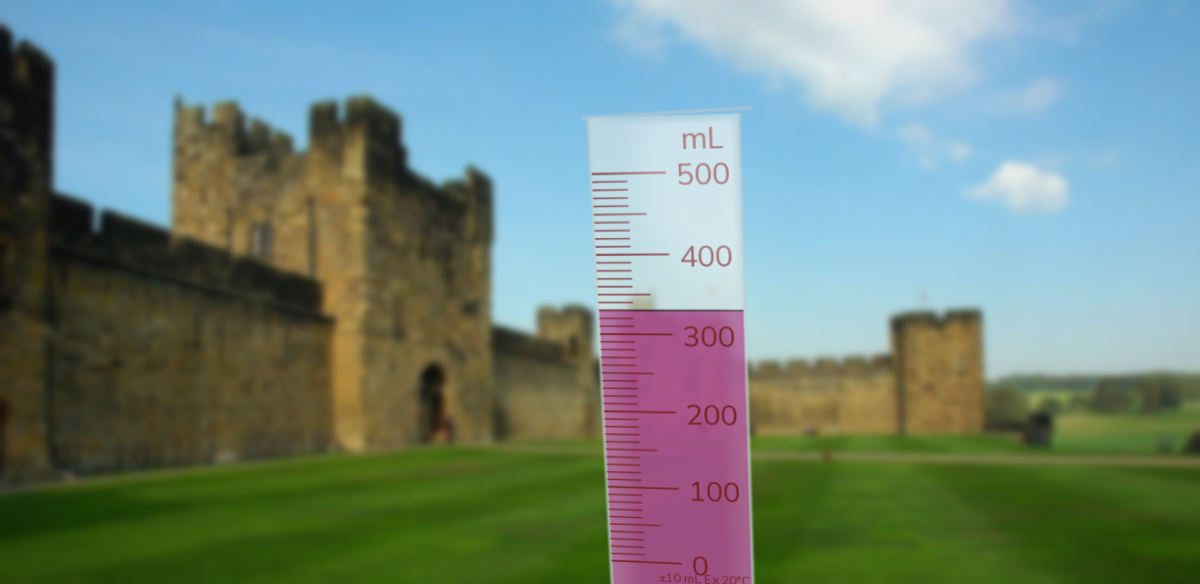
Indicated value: 330 mL
